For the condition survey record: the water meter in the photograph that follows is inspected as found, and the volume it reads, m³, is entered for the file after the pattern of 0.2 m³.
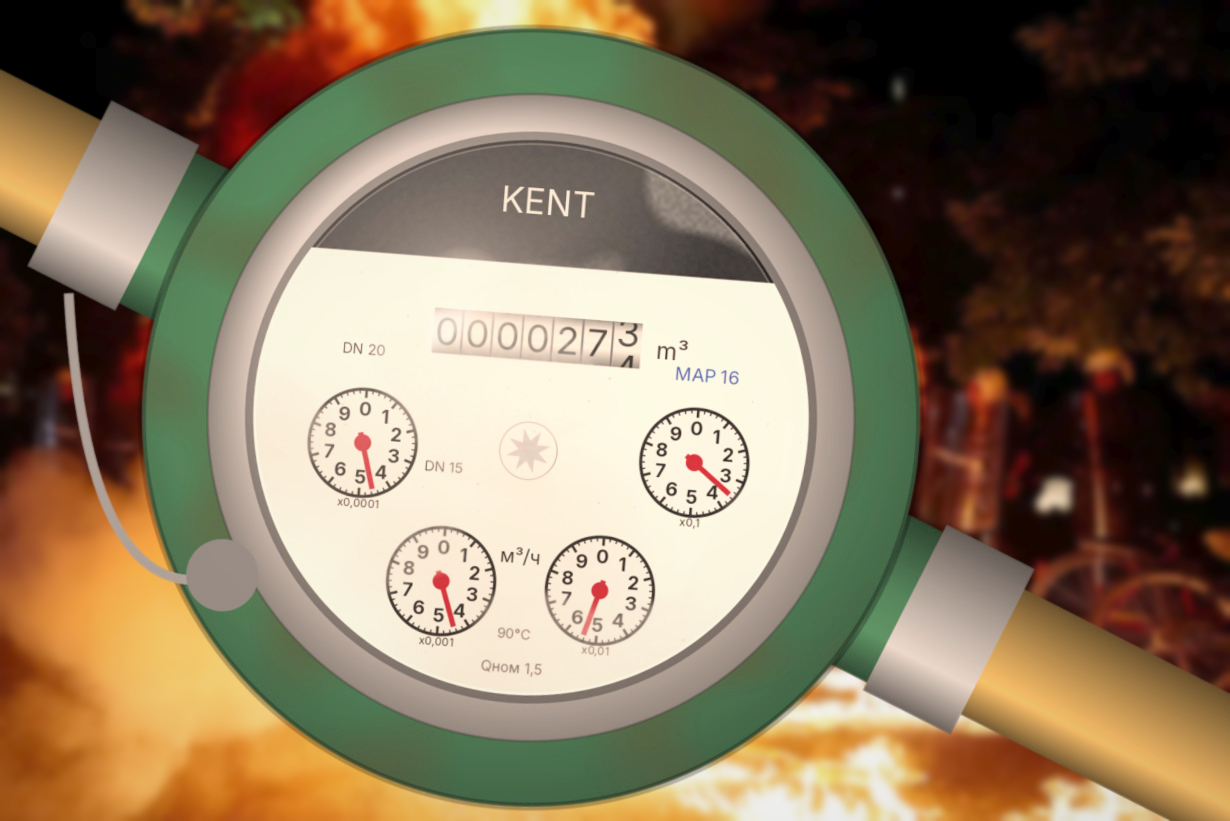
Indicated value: 273.3544 m³
